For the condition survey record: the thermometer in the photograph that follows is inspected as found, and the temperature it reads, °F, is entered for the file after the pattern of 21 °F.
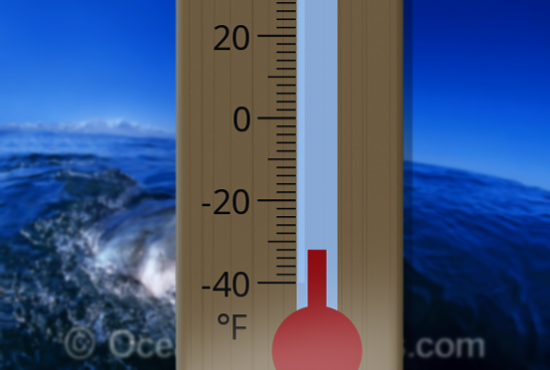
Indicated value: -32 °F
